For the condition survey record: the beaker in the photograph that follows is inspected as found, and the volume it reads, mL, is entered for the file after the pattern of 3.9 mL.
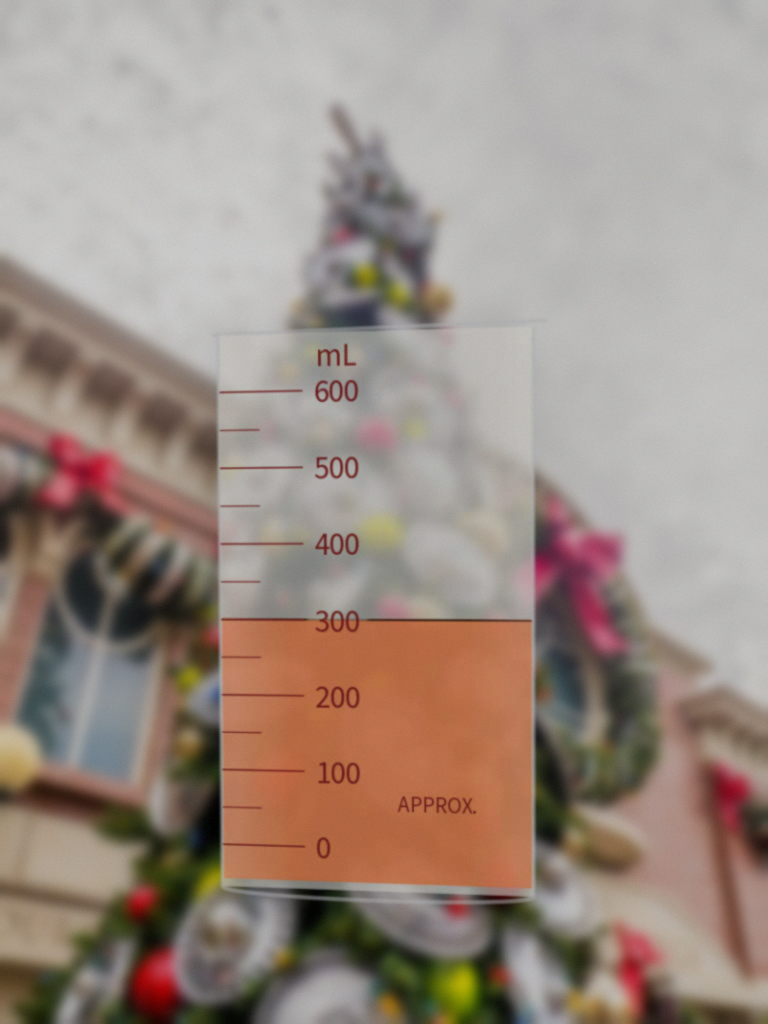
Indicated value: 300 mL
